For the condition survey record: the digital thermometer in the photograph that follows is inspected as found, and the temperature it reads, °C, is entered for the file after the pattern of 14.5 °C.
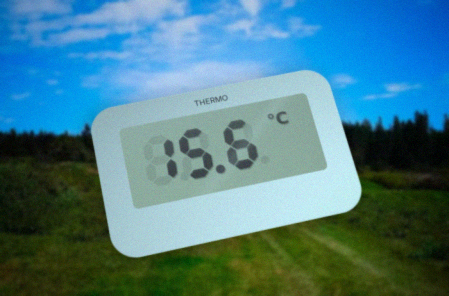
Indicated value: 15.6 °C
